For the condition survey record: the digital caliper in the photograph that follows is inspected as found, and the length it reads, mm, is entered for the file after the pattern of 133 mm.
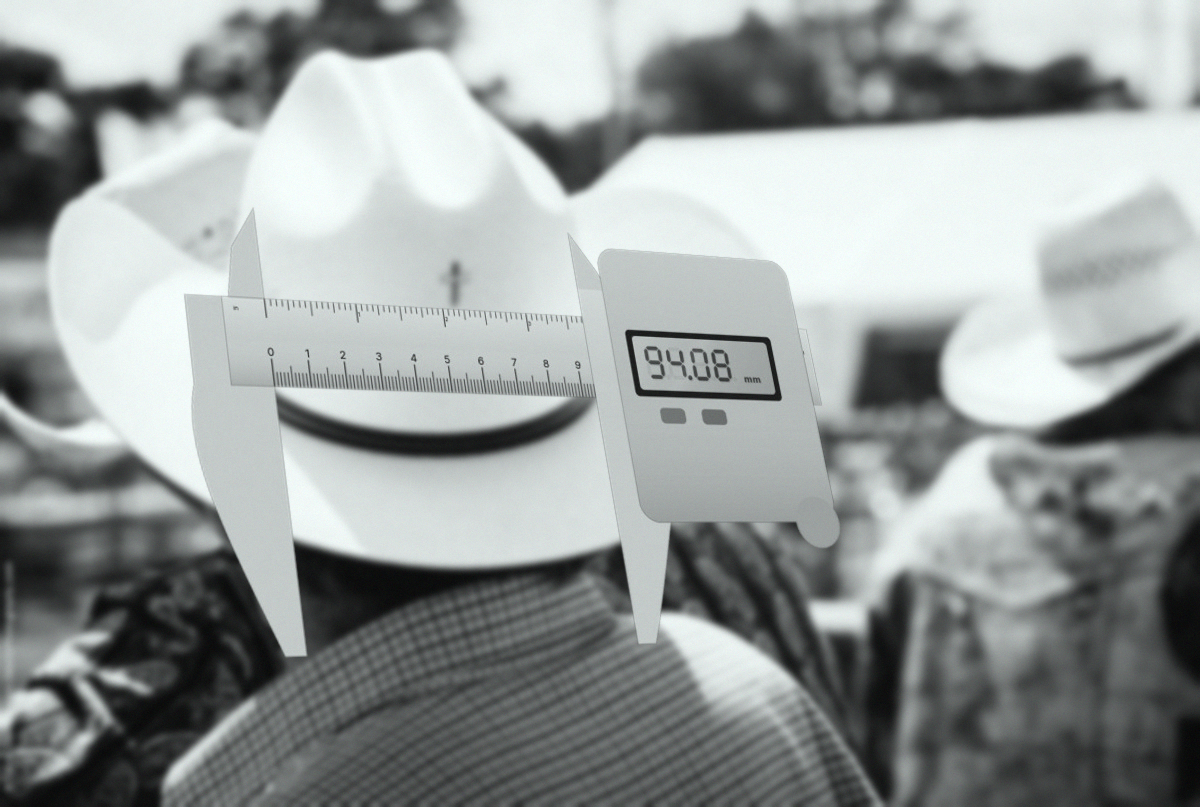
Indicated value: 94.08 mm
